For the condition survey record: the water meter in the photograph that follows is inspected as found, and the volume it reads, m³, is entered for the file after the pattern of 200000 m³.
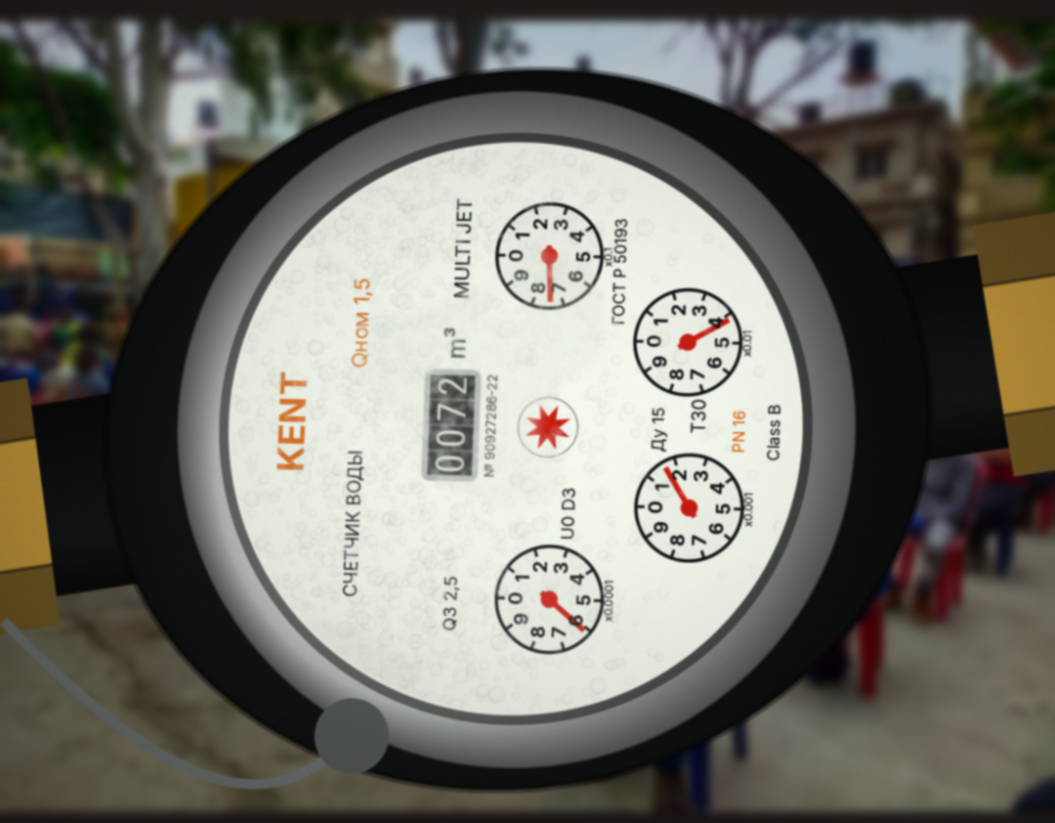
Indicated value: 72.7416 m³
